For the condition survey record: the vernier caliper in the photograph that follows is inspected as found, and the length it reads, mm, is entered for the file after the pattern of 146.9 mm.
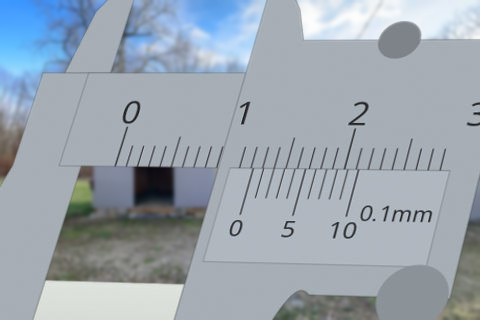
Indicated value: 12.2 mm
